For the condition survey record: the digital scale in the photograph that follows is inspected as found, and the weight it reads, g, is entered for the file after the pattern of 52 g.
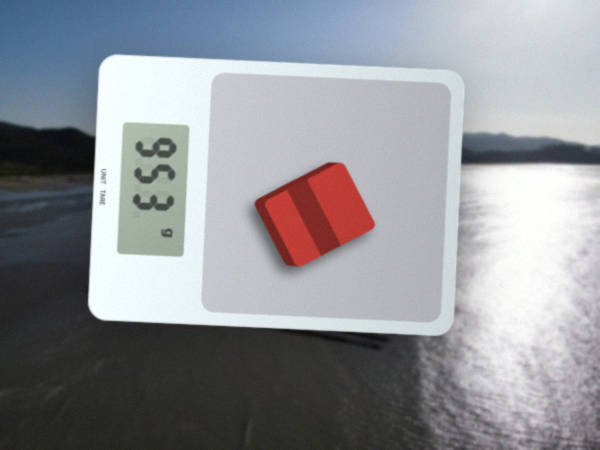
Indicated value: 953 g
